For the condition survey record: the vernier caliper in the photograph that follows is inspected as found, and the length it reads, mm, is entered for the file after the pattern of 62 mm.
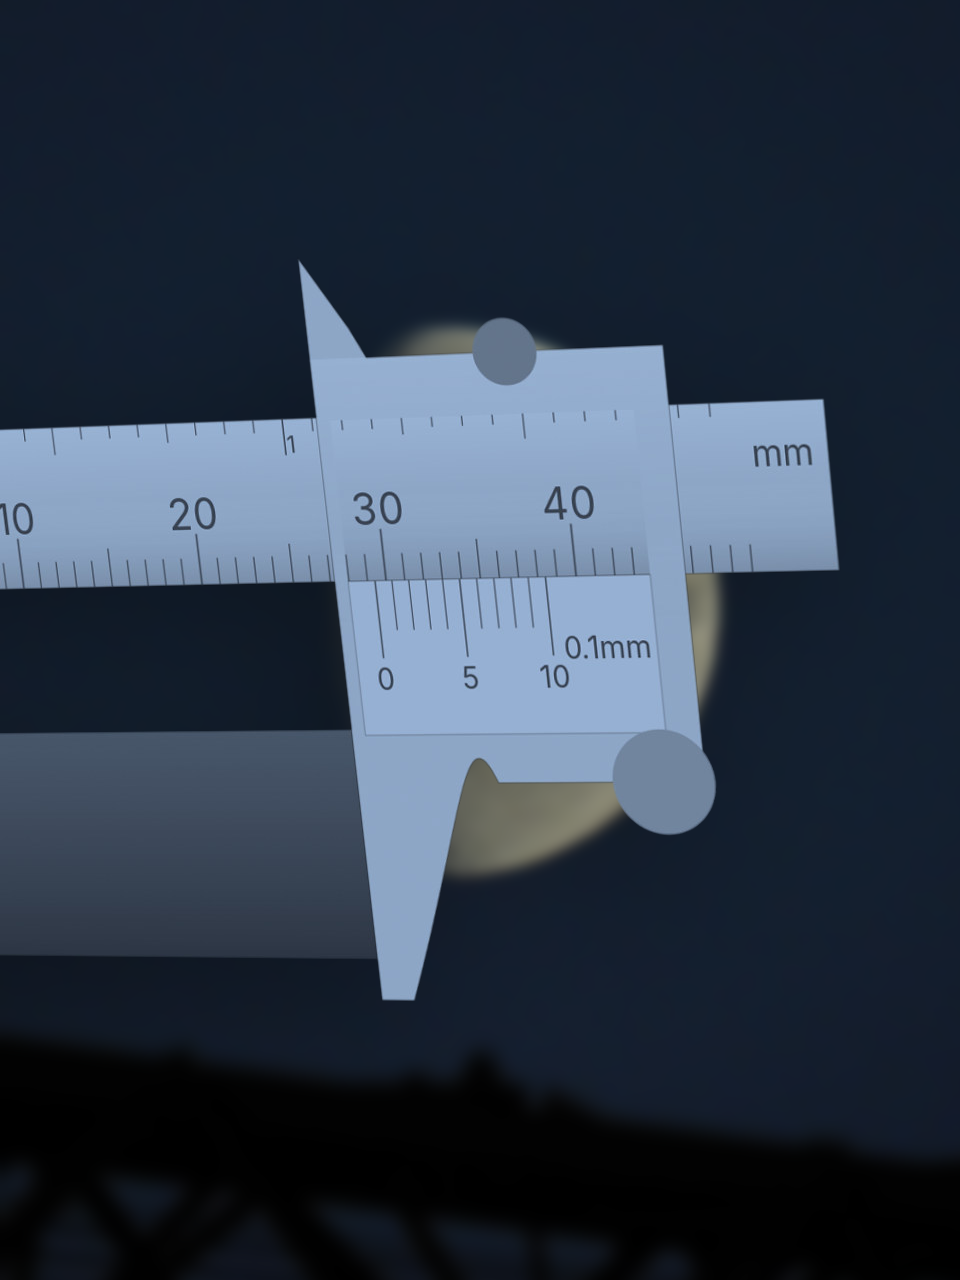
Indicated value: 29.4 mm
